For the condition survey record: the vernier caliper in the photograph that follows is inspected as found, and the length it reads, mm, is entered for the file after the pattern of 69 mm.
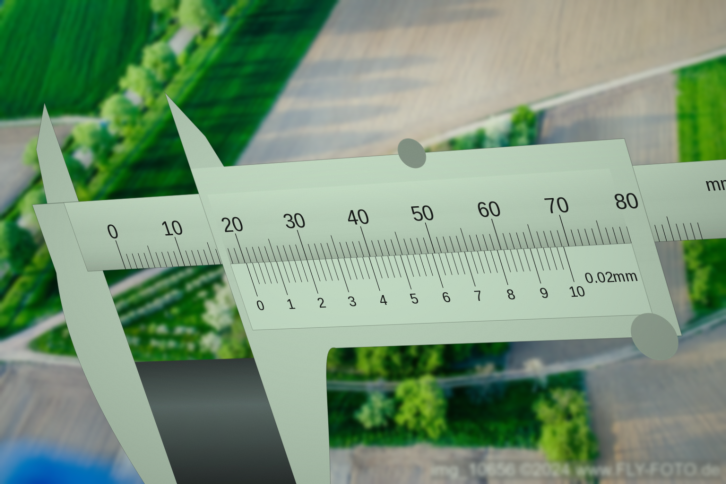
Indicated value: 20.2 mm
